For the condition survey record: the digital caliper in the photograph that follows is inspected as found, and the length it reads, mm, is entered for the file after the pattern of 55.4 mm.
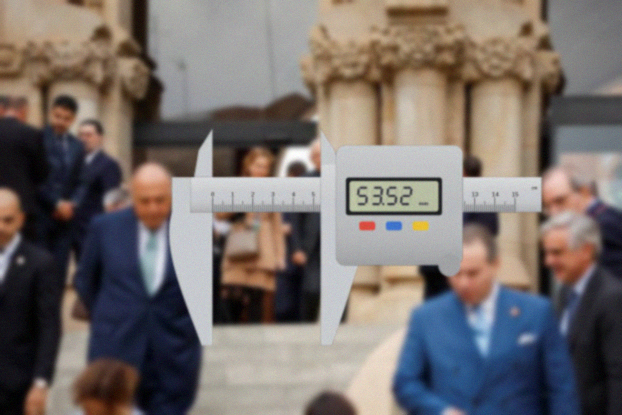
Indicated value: 53.52 mm
